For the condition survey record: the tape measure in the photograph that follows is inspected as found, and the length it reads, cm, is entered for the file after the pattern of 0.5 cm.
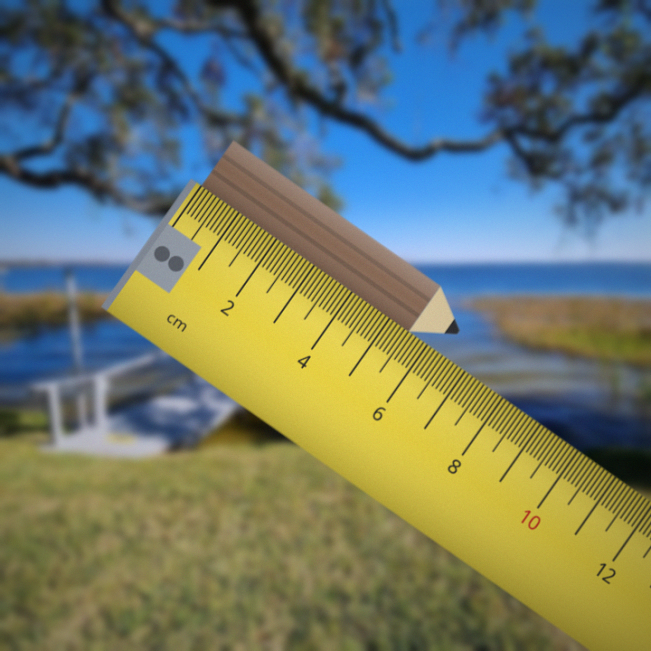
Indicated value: 6.4 cm
